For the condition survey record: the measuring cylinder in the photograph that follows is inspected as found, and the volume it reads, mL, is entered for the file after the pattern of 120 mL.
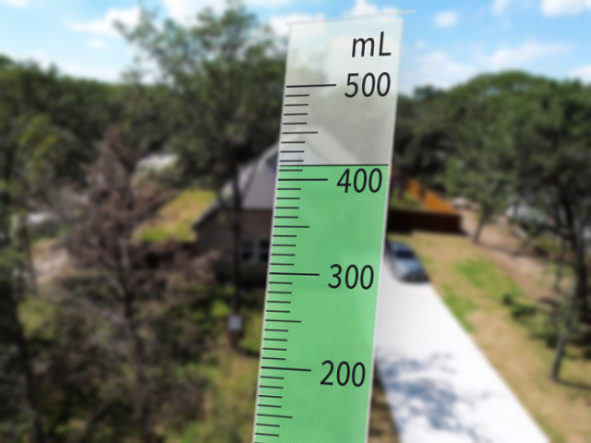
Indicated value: 415 mL
